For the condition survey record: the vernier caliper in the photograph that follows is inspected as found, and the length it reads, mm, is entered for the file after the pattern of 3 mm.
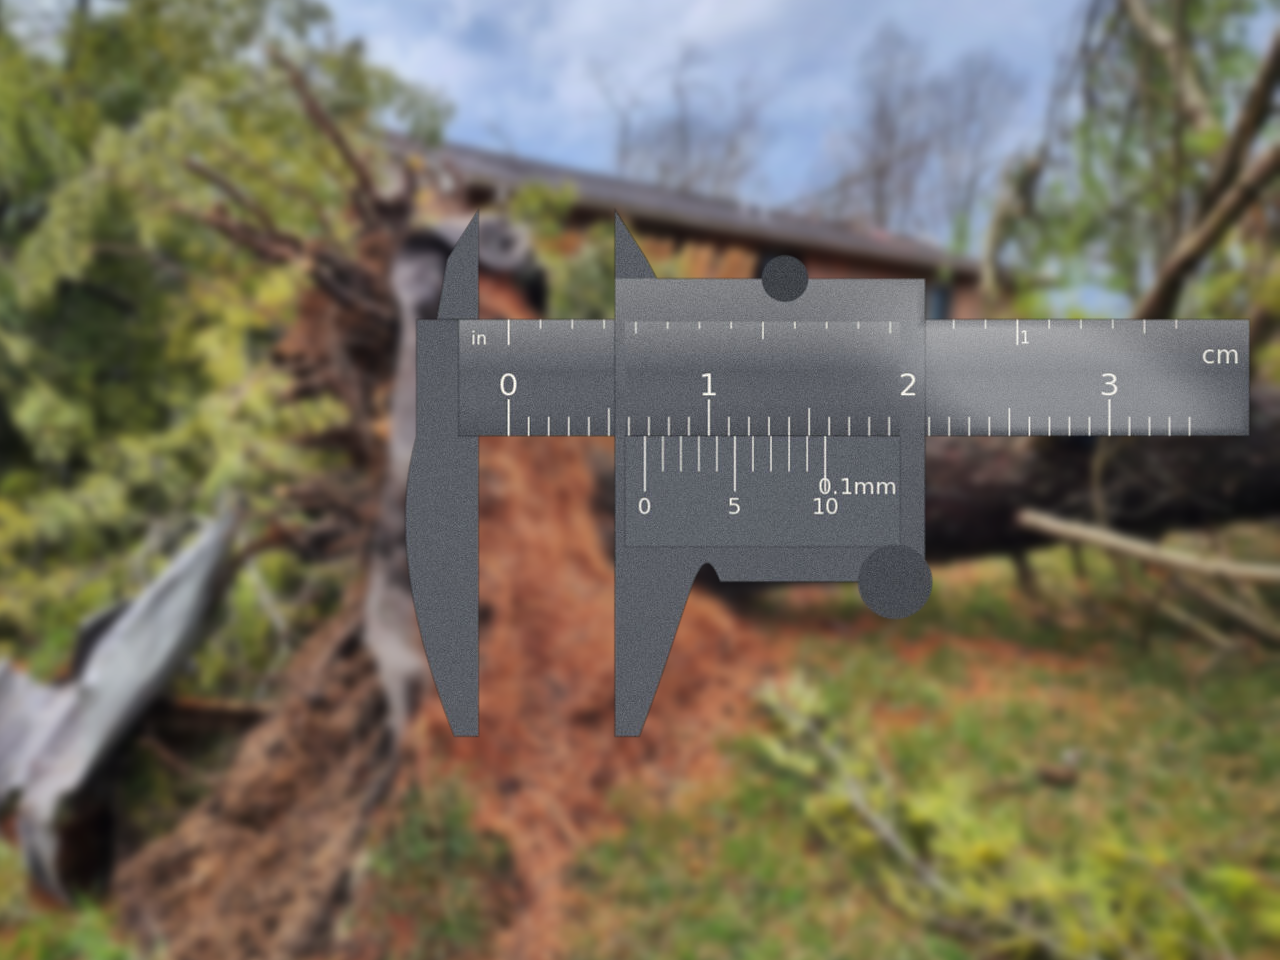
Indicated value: 6.8 mm
